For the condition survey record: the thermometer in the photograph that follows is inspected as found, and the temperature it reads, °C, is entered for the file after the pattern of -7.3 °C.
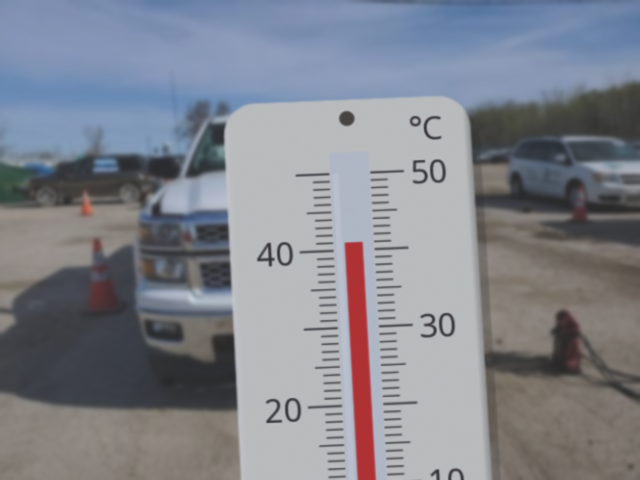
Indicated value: 41 °C
